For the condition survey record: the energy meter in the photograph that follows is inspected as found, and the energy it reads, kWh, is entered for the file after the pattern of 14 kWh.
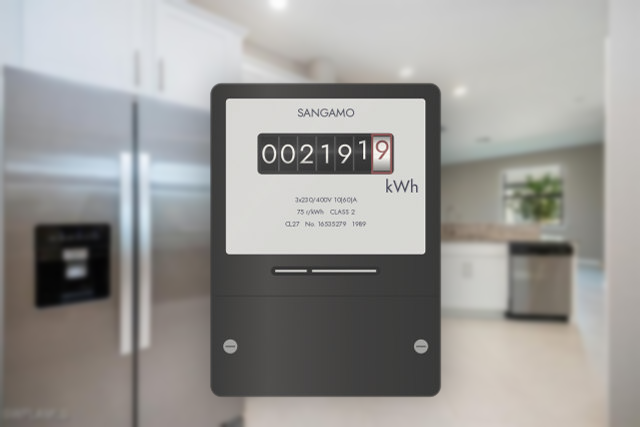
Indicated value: 2191.9 kWh
